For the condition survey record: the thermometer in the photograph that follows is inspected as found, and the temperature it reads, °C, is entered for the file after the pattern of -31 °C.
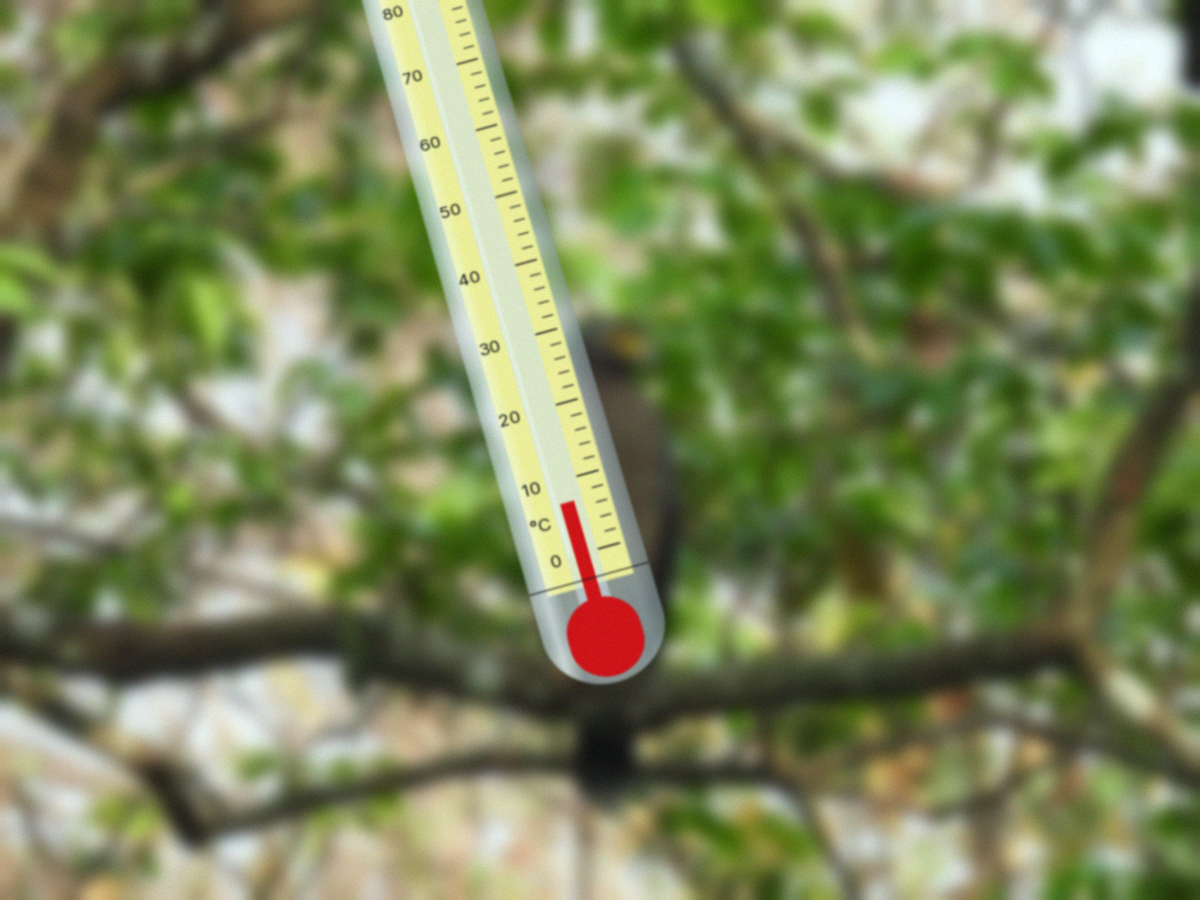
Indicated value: 7 °C
